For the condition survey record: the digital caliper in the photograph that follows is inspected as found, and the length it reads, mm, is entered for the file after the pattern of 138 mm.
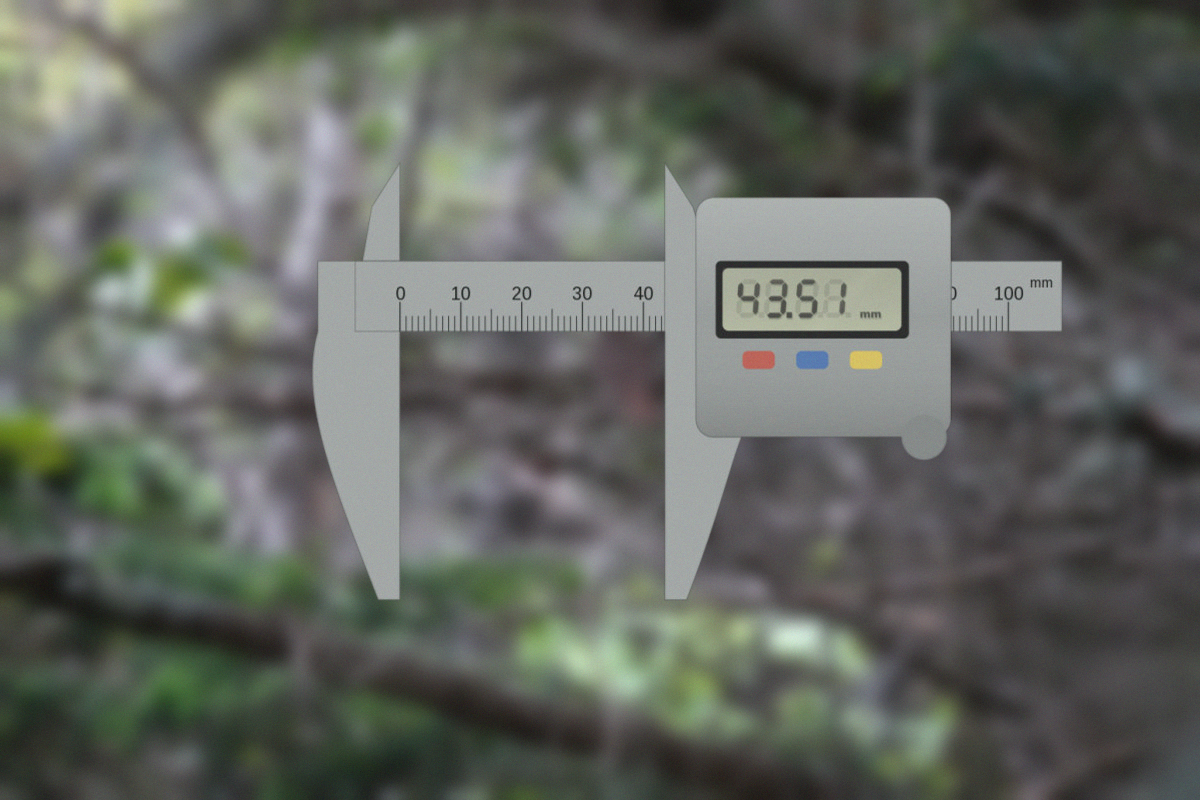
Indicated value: 43.51 mm
